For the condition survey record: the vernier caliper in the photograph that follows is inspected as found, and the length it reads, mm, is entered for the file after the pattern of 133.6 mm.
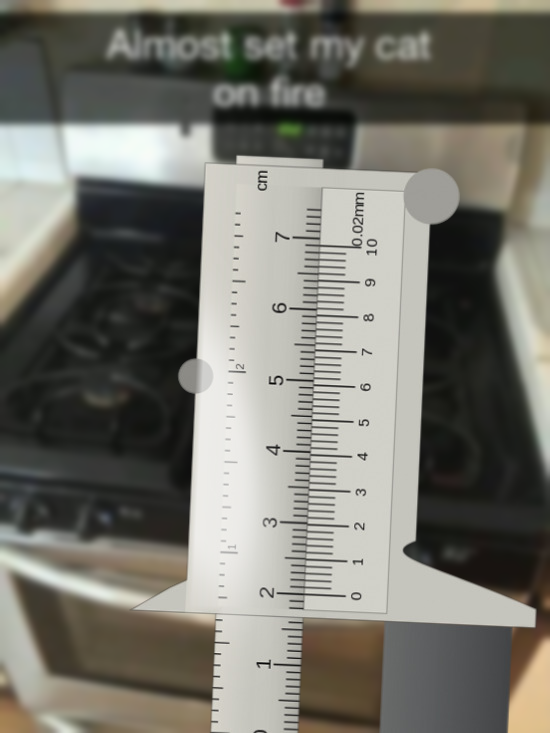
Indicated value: 20.0 mm
